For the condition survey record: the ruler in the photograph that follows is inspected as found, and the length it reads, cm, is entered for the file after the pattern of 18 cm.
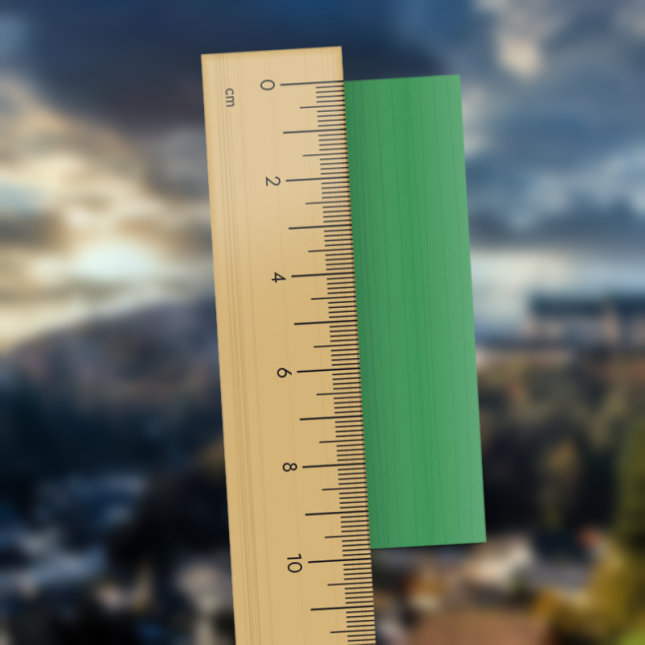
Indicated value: 9.8 cm
